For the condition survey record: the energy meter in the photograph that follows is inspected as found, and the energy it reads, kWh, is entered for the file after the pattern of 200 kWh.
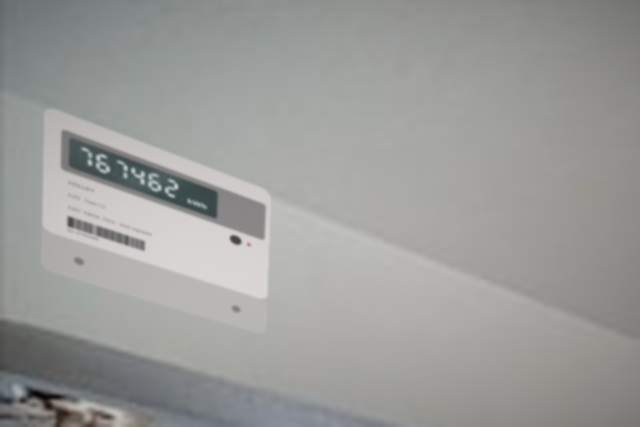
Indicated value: 767462 kWh
